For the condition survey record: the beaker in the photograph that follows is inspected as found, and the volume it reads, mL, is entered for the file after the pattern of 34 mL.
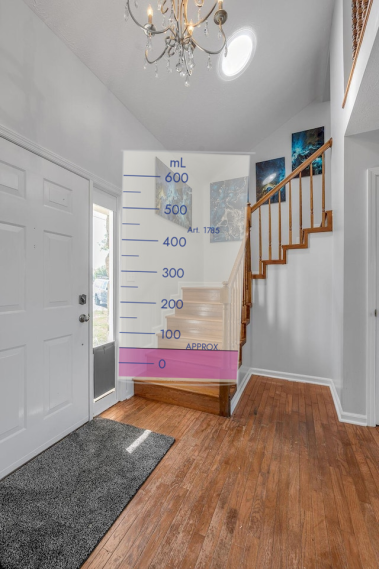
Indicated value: 50 mL
